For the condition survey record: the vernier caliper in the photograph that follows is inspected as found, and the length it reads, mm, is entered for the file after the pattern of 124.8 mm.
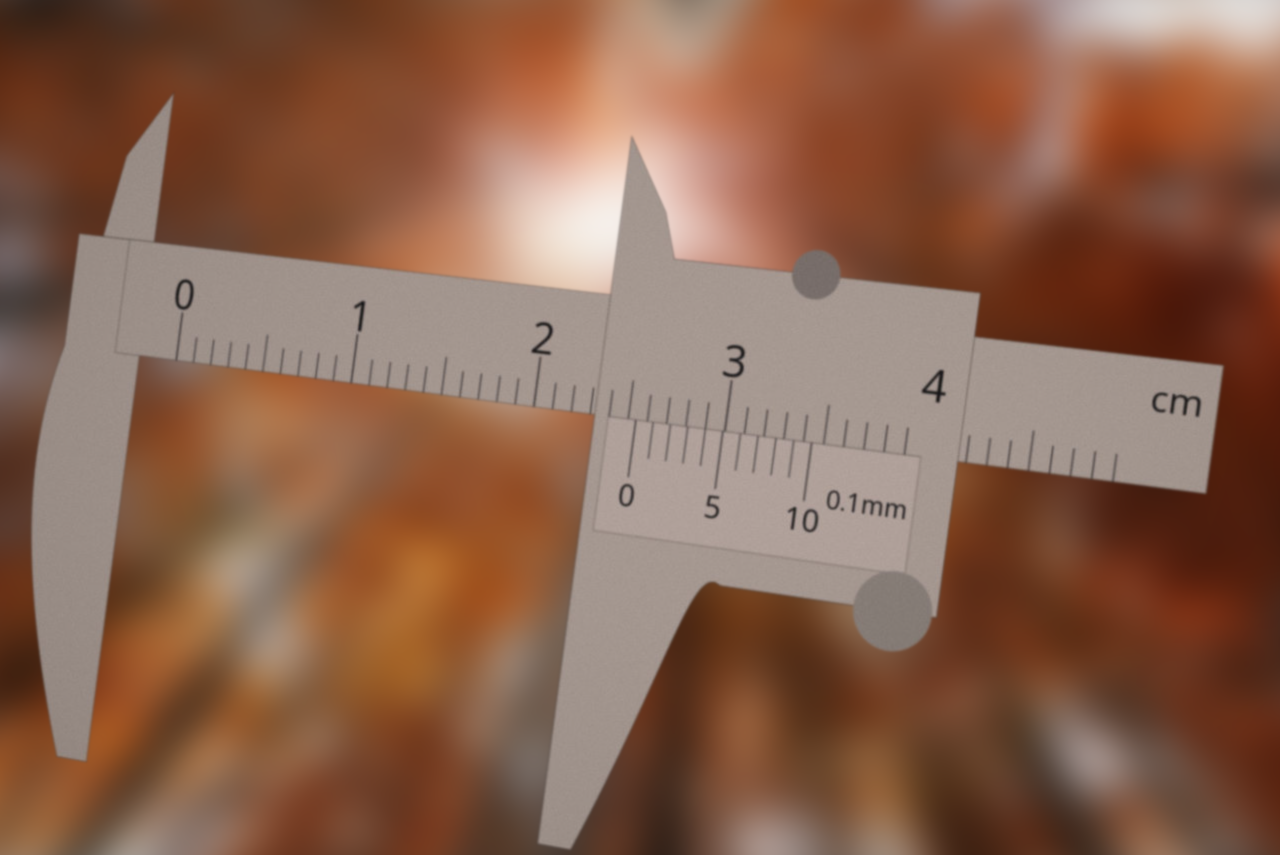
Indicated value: 25.4 mm
